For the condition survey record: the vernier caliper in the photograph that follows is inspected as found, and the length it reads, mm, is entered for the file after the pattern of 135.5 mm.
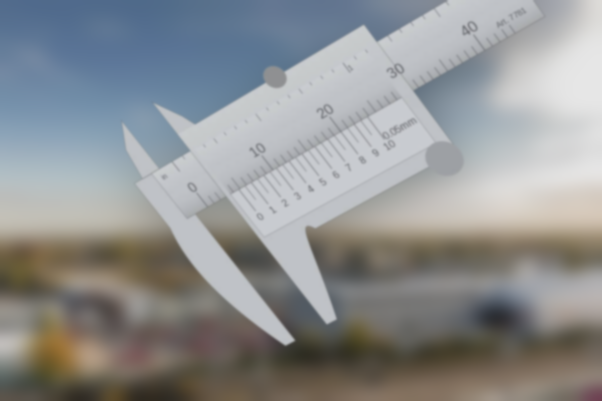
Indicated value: 4.8 mm
